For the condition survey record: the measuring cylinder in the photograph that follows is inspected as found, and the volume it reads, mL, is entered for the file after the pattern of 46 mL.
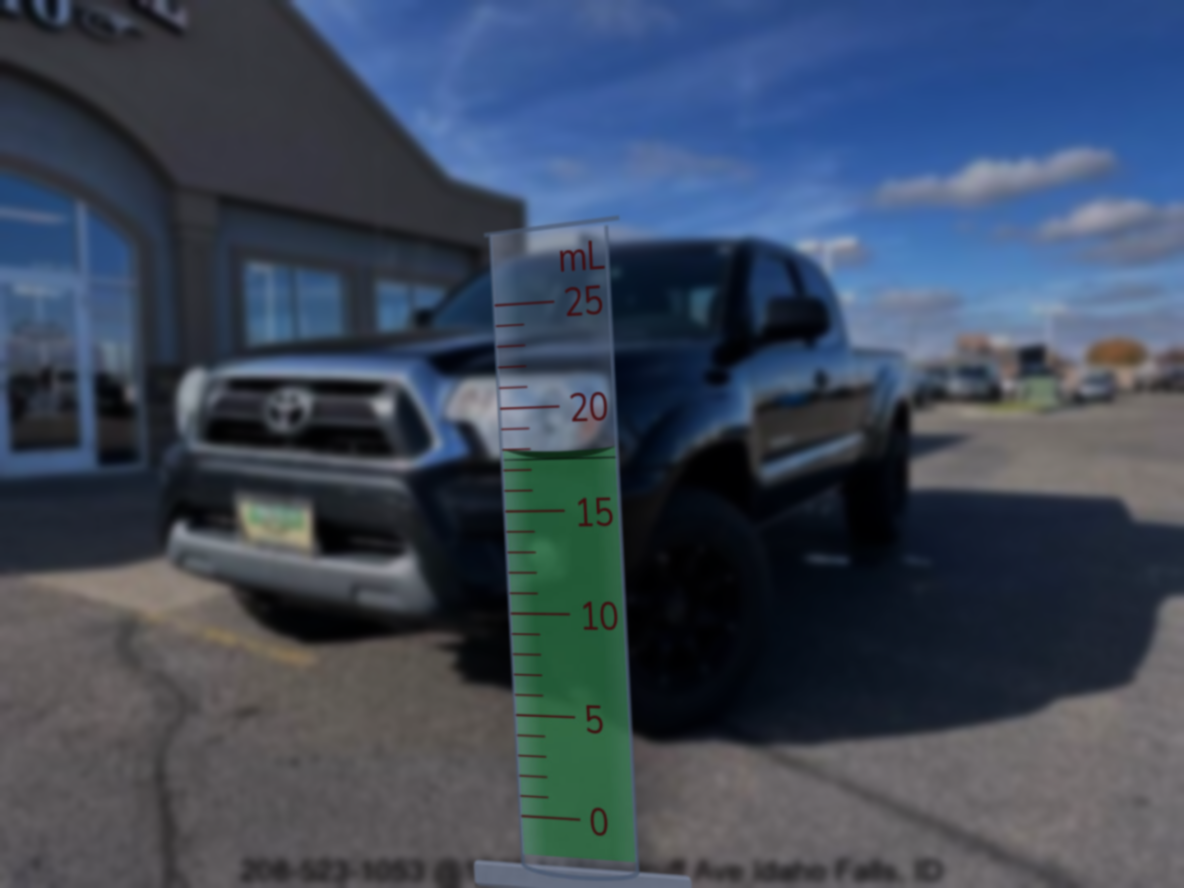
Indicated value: 17.5 mL
